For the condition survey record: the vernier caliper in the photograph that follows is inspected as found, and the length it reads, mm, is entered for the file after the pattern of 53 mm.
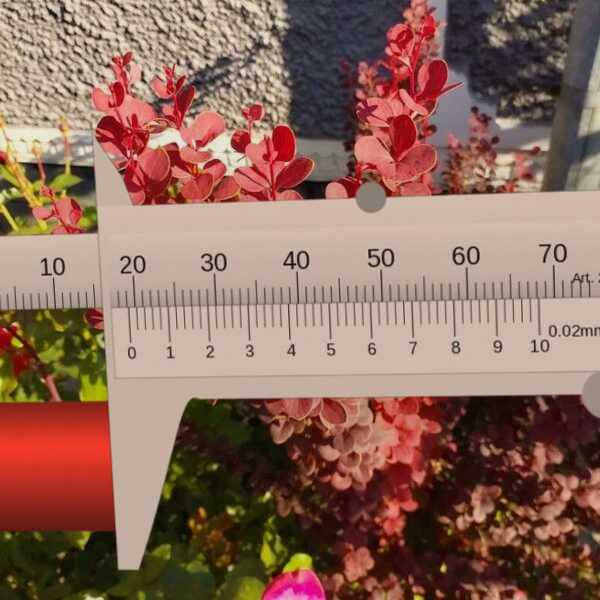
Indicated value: 19.2 mm
